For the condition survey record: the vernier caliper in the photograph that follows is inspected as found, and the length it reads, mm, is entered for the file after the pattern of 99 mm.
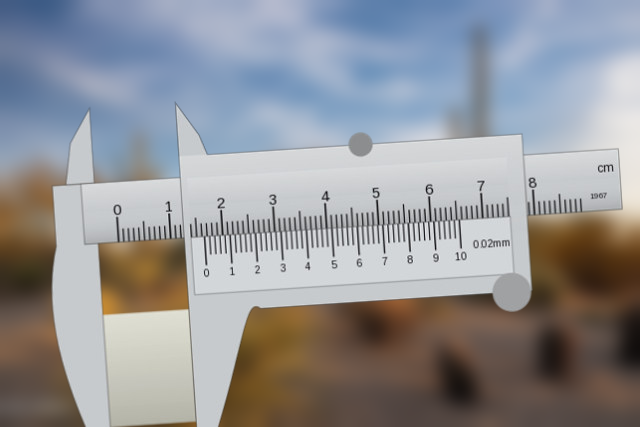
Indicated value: 16.5 mm
